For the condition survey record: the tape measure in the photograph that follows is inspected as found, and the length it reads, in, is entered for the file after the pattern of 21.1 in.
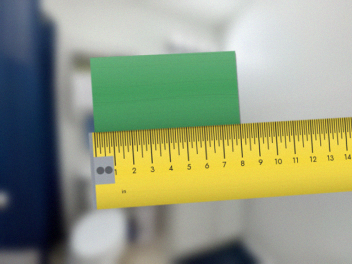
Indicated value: 8 in
